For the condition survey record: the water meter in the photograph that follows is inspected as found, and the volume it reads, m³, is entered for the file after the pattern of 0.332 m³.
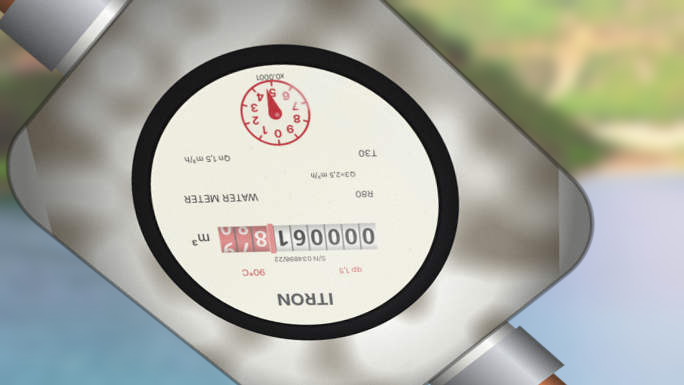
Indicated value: 61.8794 m³
